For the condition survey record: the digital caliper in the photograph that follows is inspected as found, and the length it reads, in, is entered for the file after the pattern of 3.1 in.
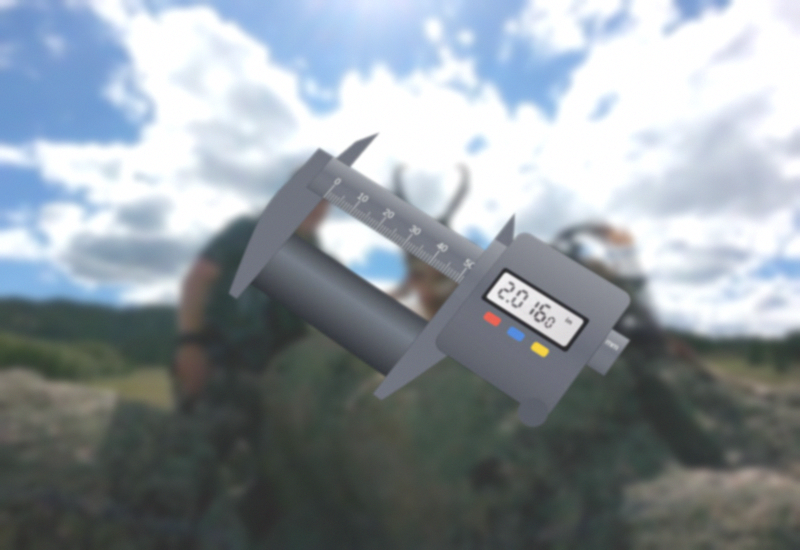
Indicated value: 2.0160 in
